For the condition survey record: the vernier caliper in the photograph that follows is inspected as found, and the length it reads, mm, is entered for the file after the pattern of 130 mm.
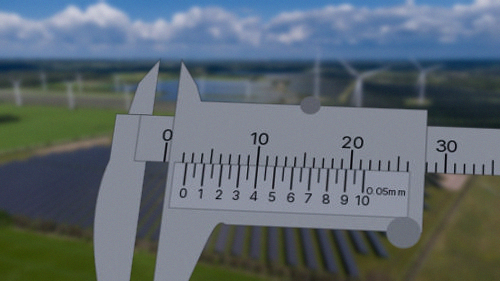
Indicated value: 2.4 mm
